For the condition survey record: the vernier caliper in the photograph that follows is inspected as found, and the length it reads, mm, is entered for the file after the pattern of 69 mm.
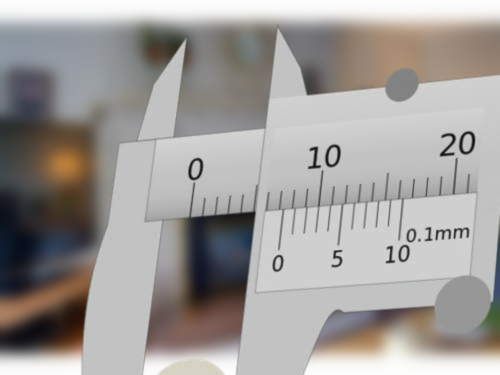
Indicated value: 7.3 mm
